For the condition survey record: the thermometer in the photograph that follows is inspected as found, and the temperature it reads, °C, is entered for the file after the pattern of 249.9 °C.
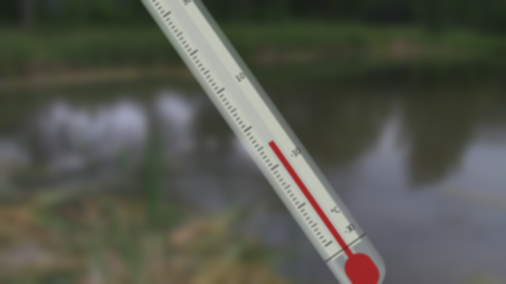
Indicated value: -5 °C
